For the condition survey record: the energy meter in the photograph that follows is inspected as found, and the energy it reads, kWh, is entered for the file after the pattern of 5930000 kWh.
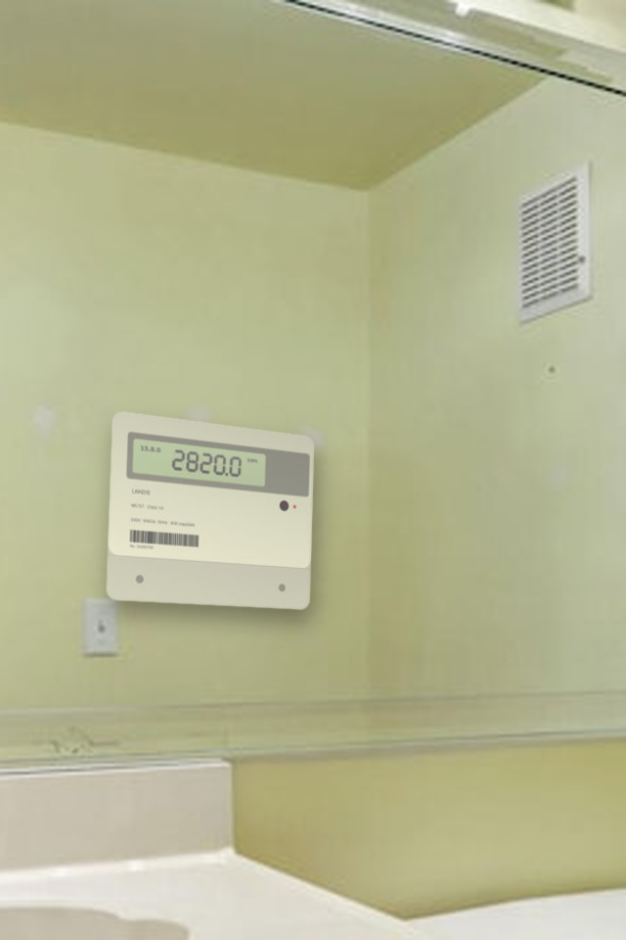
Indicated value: 2820.0 kWh
